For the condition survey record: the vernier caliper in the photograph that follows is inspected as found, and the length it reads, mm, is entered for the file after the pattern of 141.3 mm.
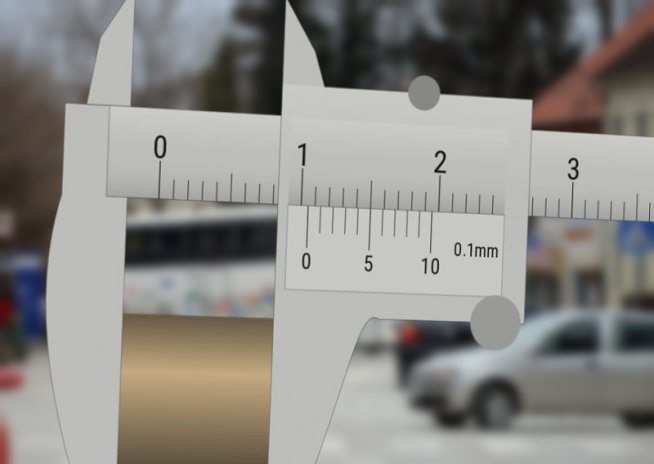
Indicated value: 10.5 mm
